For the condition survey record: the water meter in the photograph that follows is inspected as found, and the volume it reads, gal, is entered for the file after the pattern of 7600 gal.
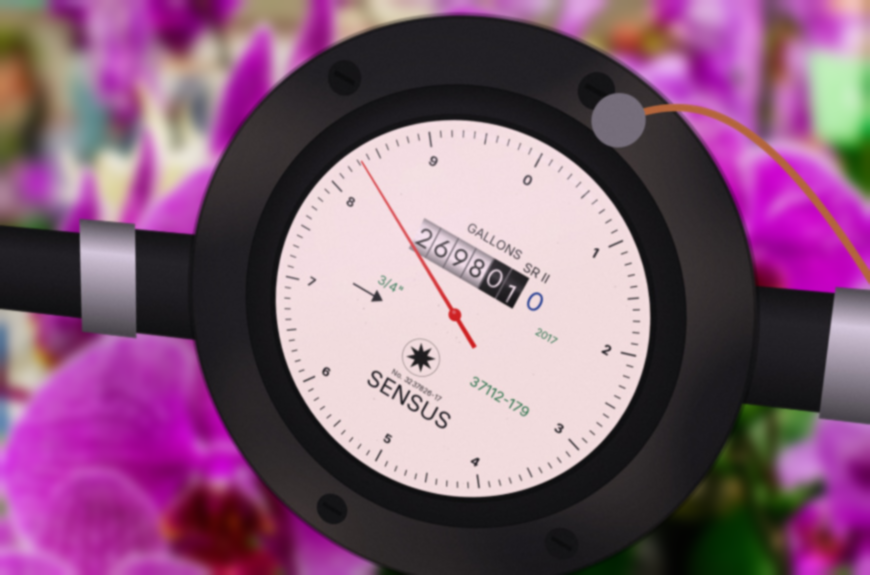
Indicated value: 2698008.3 gal
